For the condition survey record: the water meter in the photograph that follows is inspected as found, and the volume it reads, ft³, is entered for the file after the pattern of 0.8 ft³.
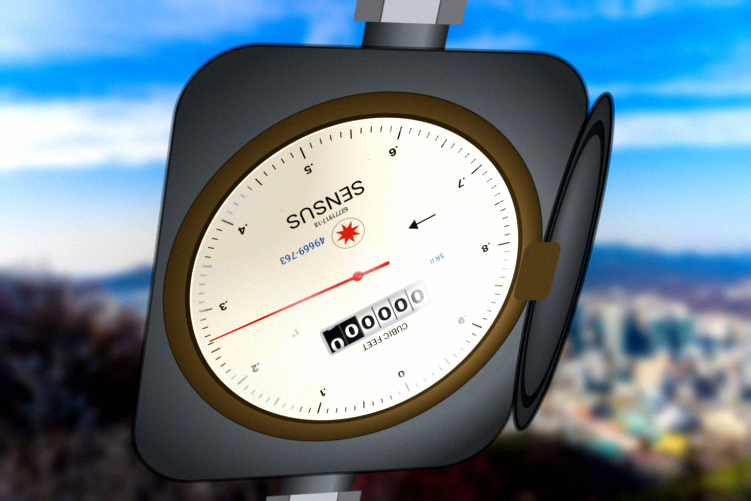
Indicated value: 0.26 ft³
